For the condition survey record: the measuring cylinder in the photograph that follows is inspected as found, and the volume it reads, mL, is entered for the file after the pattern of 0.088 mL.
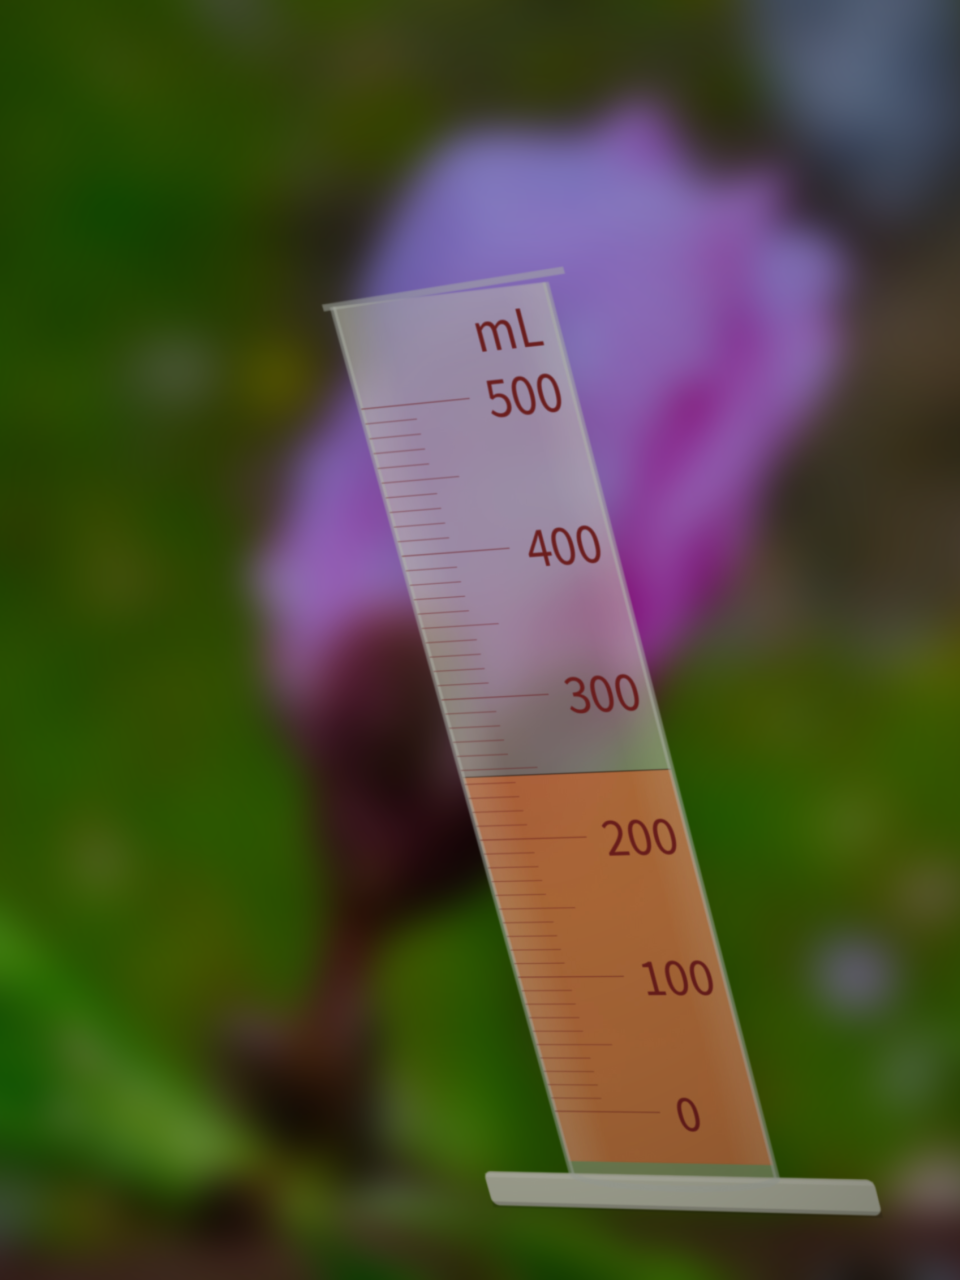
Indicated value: 245 mL
